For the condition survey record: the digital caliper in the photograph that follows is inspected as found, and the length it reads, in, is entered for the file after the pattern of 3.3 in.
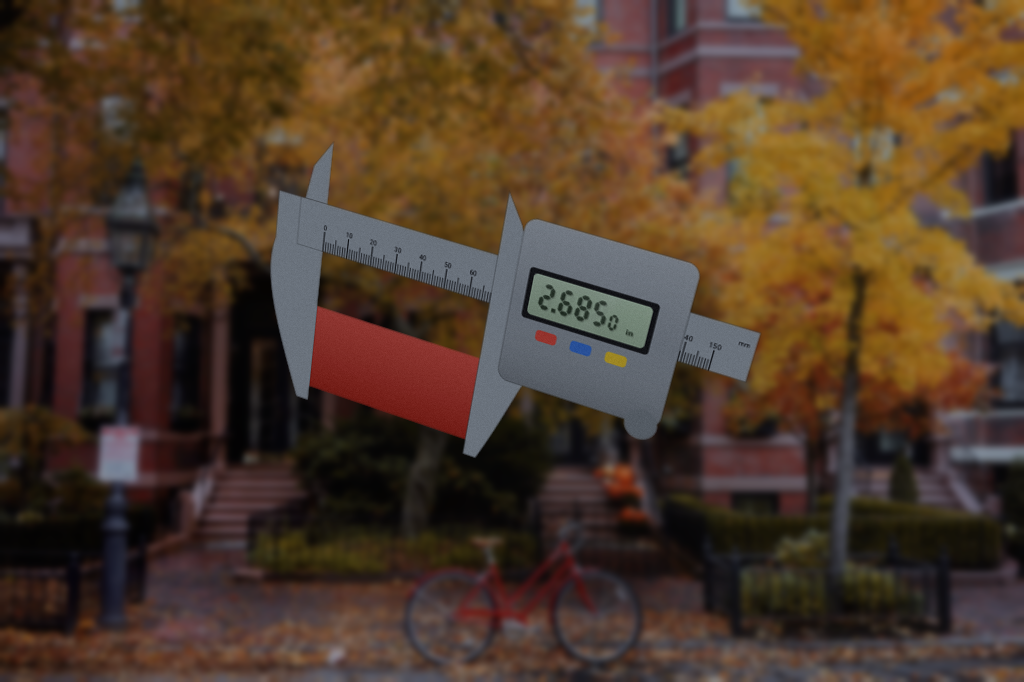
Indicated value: 2.6850 in
